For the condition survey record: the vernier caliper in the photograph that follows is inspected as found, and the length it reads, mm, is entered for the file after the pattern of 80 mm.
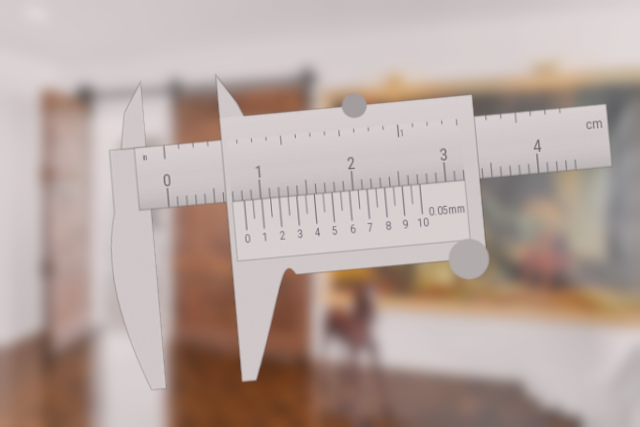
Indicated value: 8.2 mm
